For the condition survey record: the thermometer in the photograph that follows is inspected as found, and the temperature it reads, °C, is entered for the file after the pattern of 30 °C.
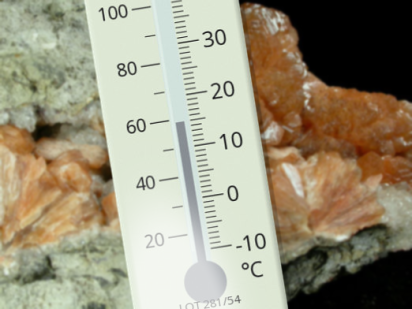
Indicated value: 15 °C
